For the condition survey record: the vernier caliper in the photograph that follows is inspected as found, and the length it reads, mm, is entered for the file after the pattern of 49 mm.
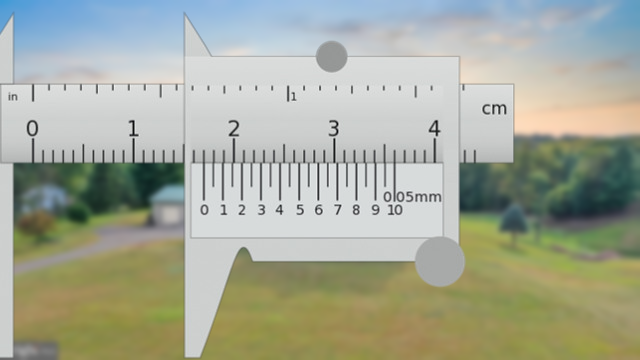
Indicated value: 17.0 mm
